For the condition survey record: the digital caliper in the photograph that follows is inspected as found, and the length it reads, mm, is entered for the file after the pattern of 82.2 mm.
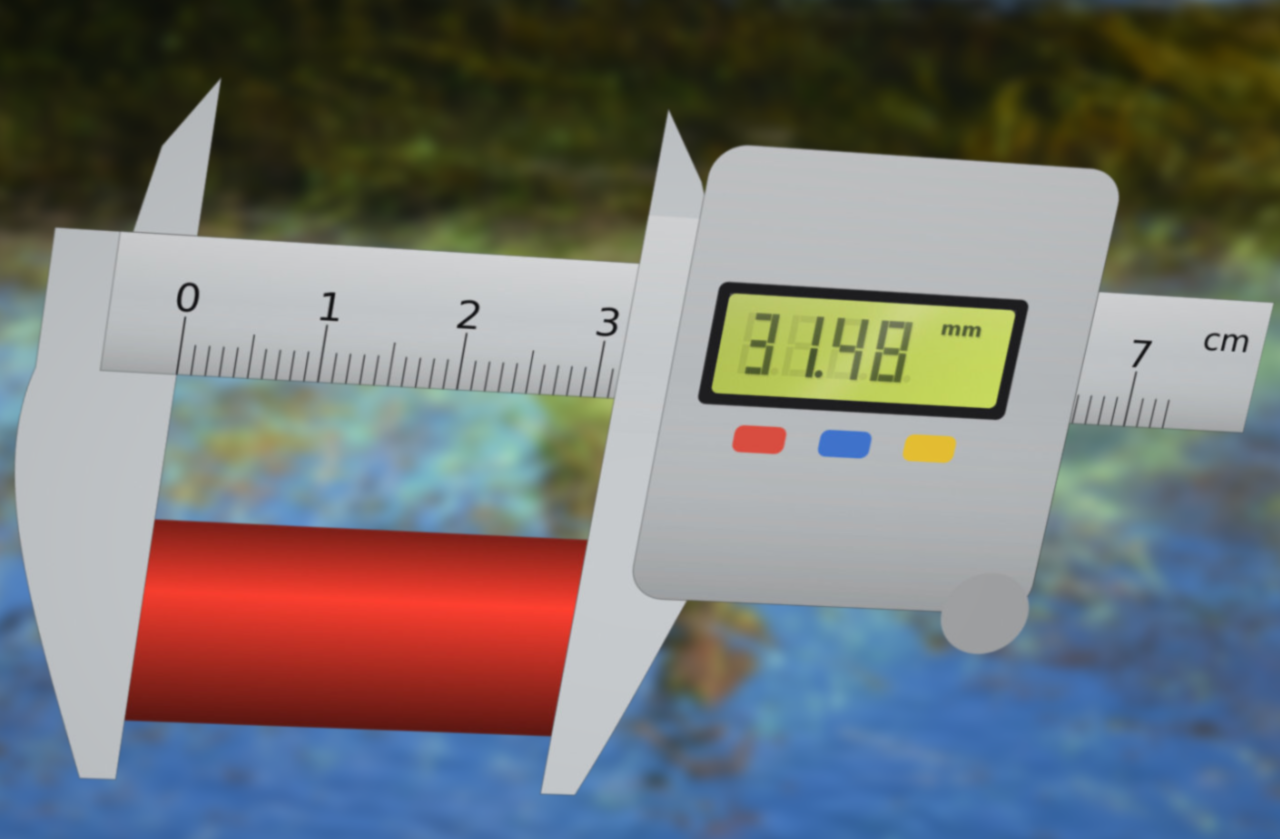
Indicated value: 31.48 mm
